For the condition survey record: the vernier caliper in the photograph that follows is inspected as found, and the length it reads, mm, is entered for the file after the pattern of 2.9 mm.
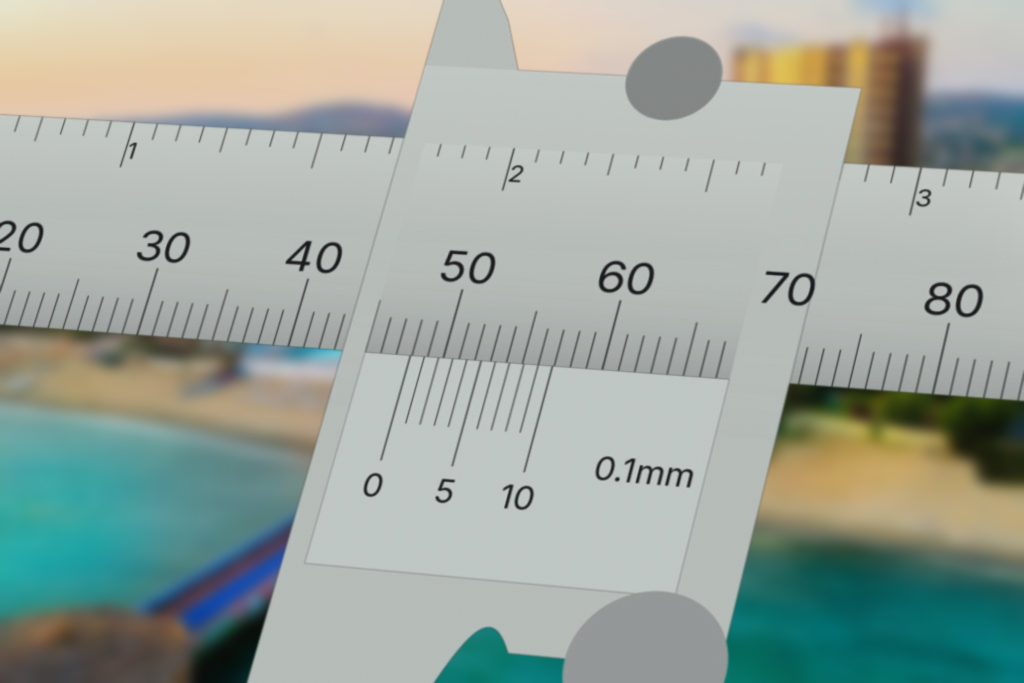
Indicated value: 47.9 mm
